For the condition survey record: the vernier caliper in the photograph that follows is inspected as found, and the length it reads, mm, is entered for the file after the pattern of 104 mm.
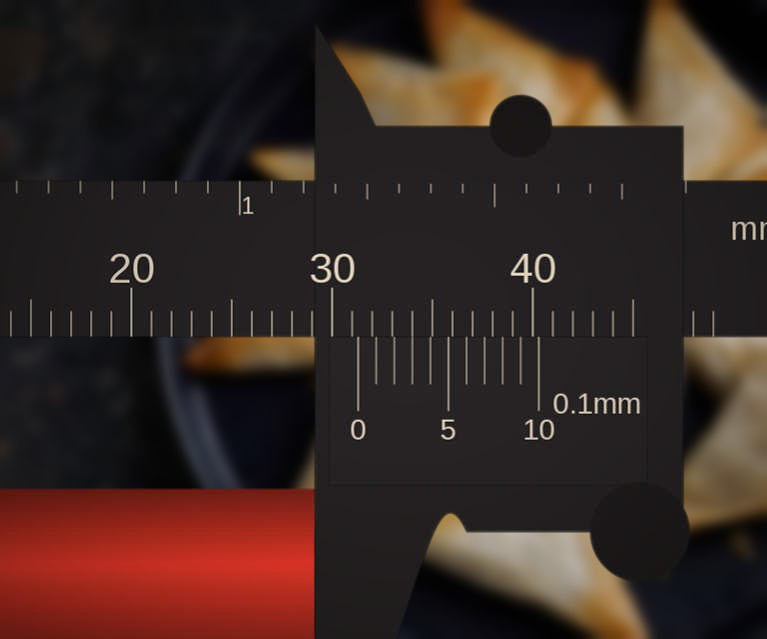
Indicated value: 31.3 mm
